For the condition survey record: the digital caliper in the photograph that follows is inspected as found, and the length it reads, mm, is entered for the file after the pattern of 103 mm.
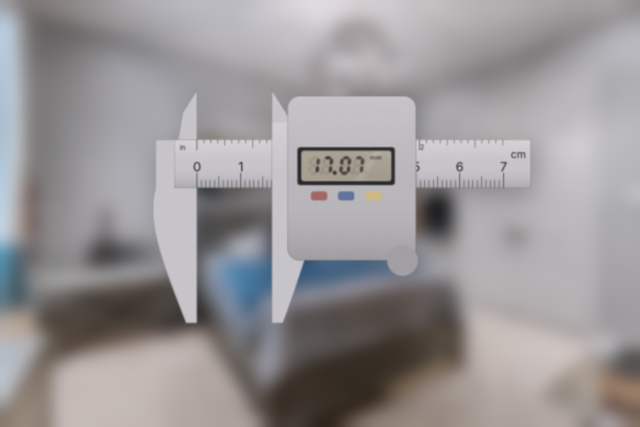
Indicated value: 17.07 mm
